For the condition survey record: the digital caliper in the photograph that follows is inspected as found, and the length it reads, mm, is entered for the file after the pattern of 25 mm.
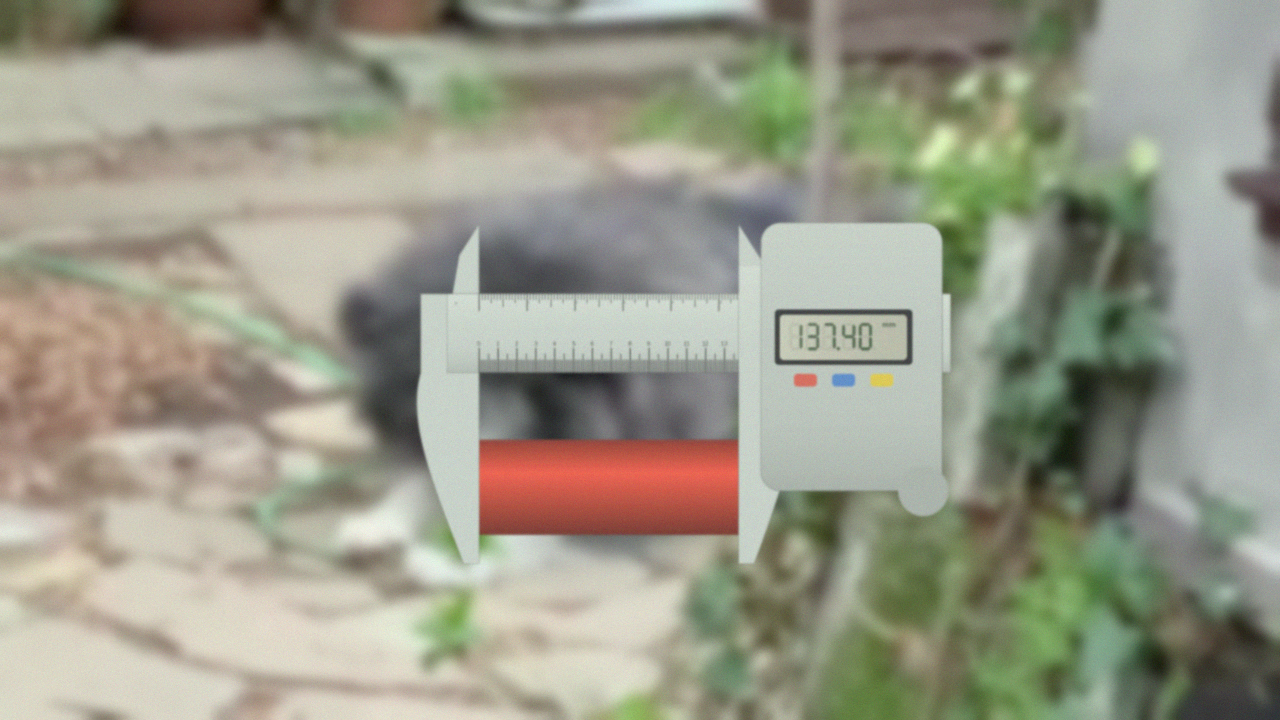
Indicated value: 137.40 mm
